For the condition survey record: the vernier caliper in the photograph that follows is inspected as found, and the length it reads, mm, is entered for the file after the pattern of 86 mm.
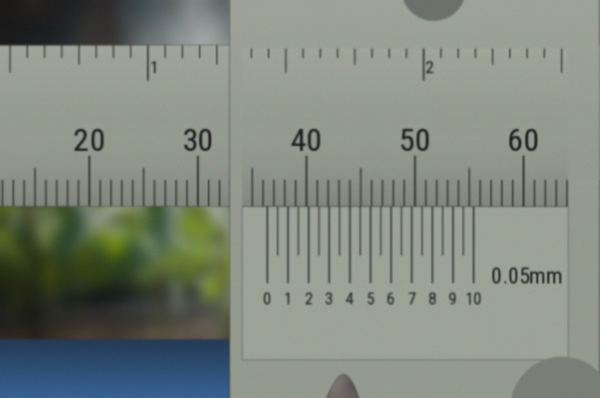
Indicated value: 36.4 mm
